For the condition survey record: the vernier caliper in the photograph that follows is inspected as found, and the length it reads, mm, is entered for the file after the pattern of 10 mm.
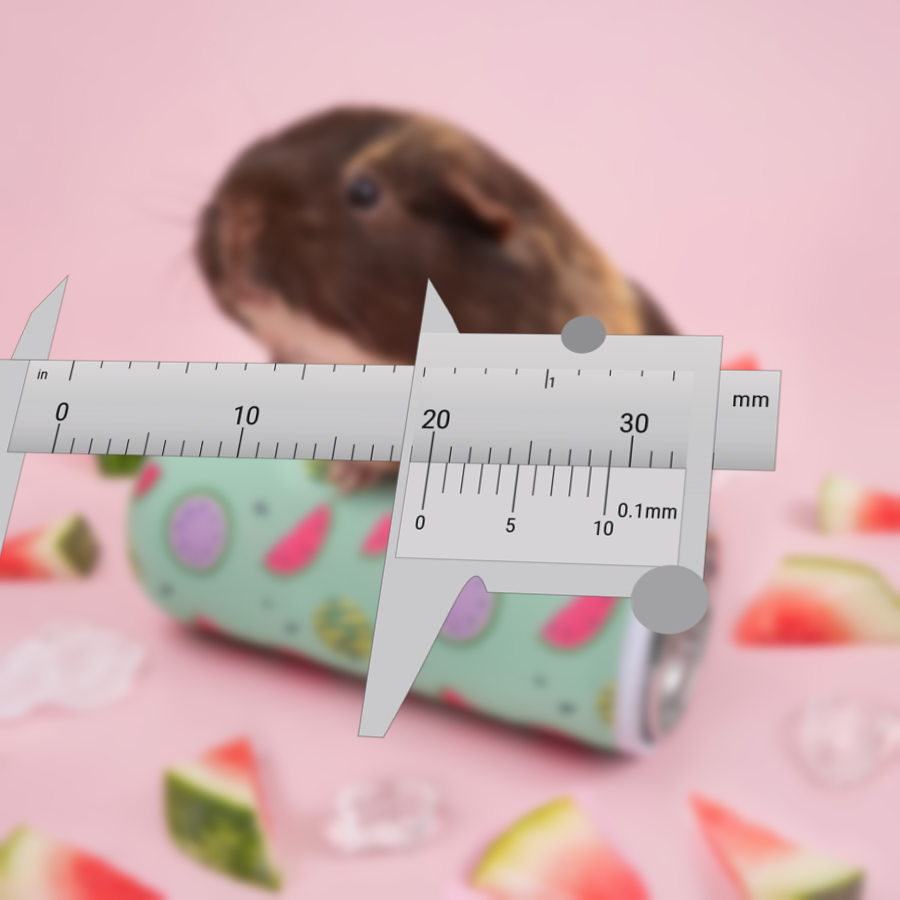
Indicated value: 20.0 mm
